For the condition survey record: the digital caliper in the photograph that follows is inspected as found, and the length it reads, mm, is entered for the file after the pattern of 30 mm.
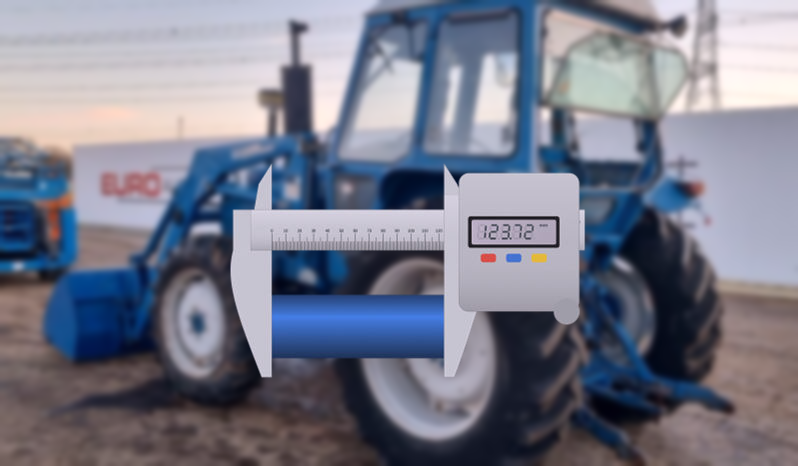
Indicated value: 123.72 mm
